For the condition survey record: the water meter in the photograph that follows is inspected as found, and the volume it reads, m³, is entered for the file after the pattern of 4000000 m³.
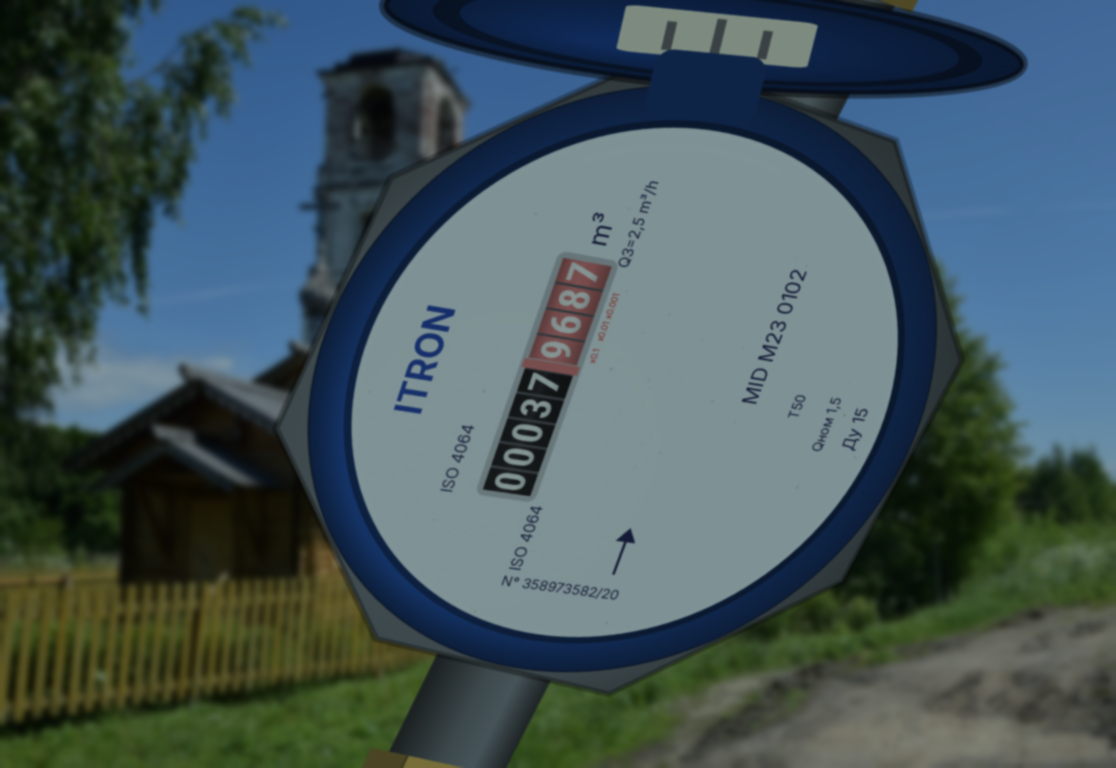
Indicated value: 37.9687 m³
